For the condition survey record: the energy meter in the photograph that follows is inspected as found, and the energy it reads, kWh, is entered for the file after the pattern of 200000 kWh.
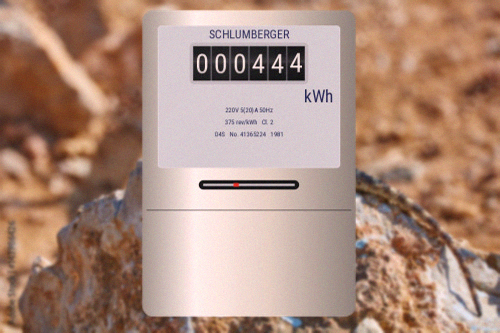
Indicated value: 444 kWh
